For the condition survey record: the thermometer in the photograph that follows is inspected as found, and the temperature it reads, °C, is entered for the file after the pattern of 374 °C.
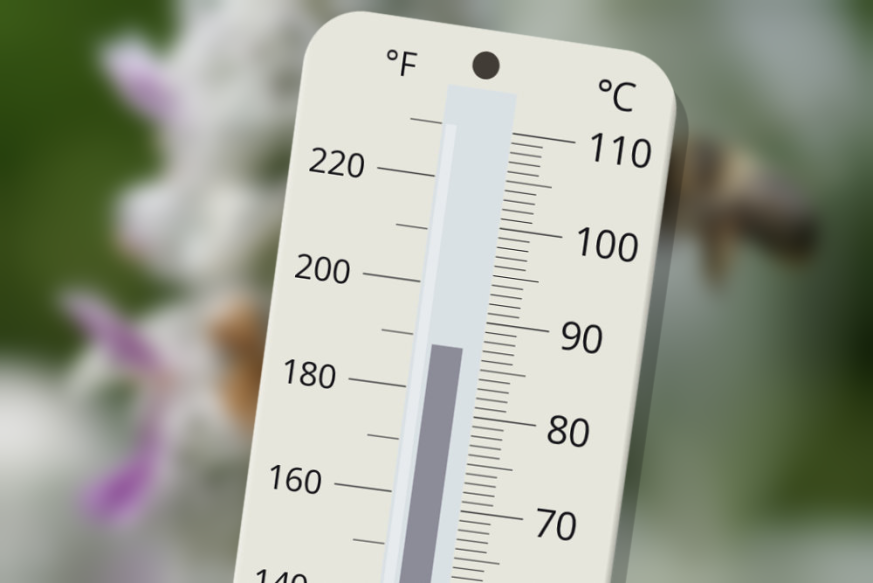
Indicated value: 87 °C
